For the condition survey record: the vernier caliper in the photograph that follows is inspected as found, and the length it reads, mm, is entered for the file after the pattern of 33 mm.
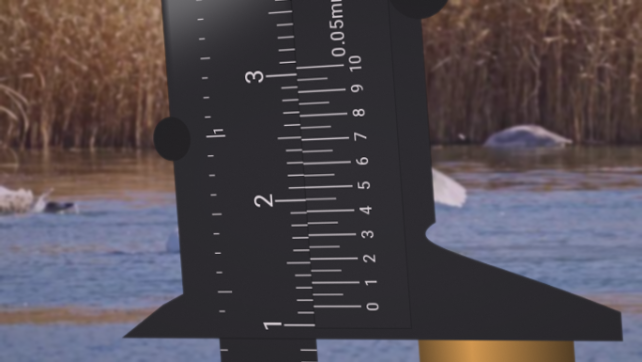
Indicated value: 11.5 mm
